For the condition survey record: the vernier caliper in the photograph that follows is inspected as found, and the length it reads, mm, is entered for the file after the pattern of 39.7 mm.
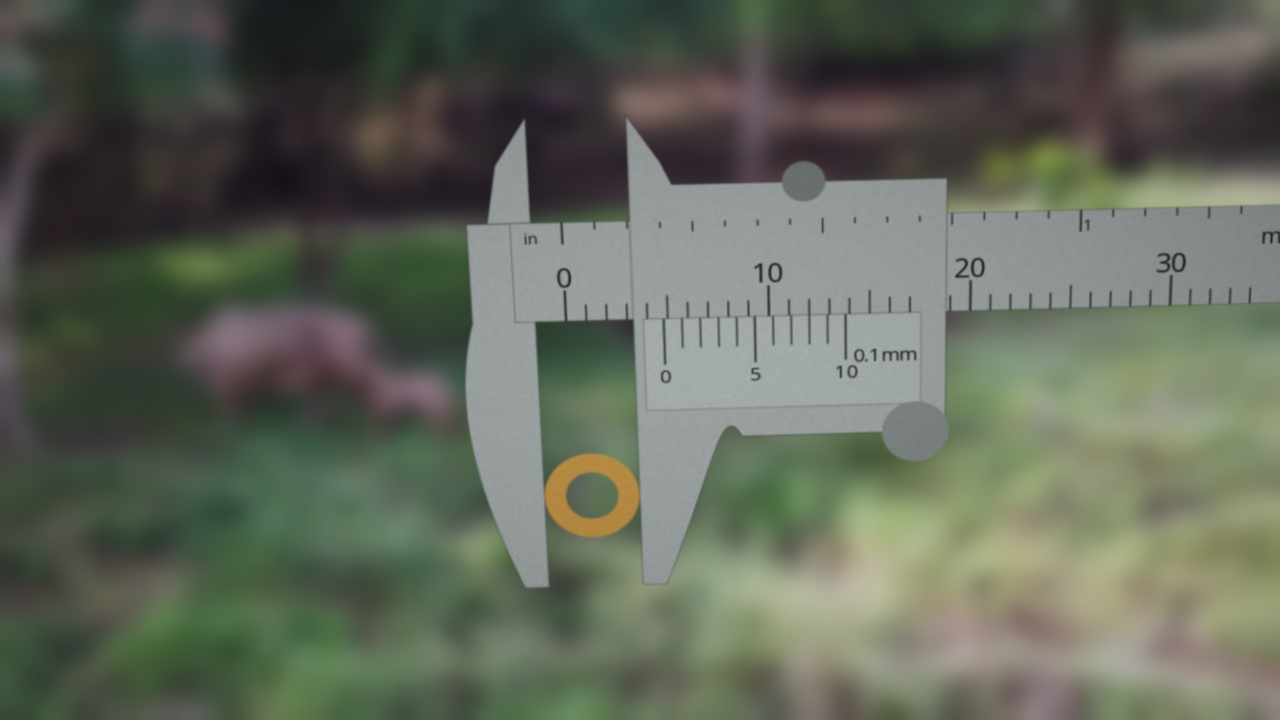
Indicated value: 4.8 mm
